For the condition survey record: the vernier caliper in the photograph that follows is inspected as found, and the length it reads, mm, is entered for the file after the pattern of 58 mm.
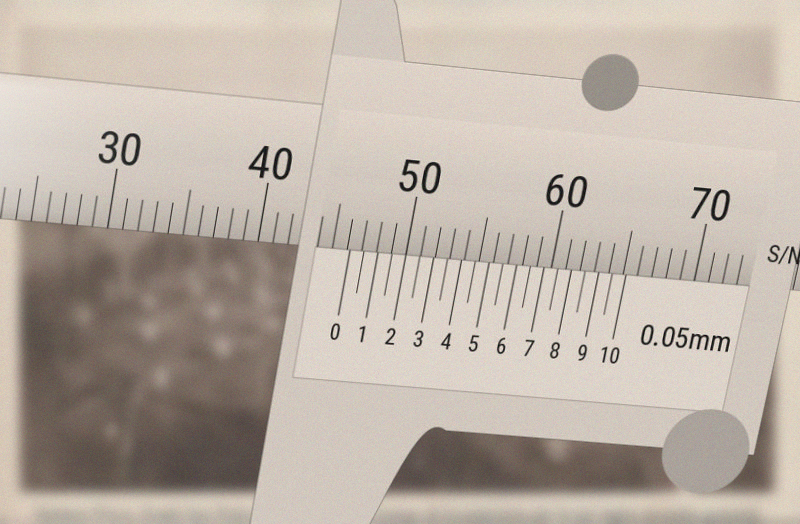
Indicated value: 46.2 mm
